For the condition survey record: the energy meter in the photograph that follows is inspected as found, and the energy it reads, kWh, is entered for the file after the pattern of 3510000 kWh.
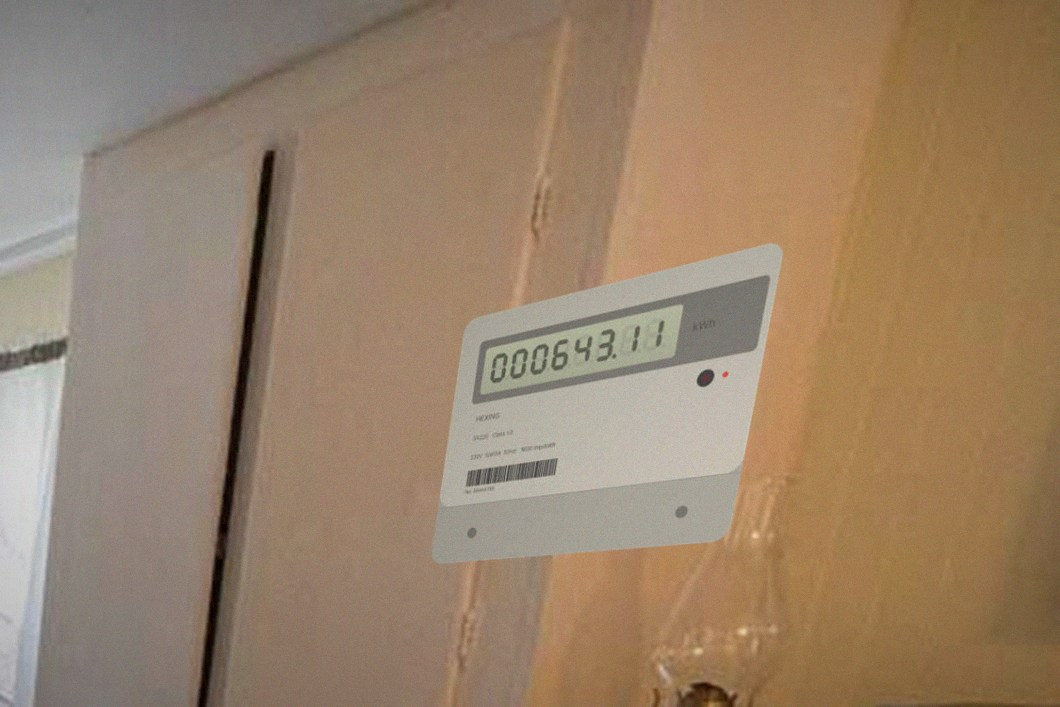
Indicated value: 643.11 kWh
